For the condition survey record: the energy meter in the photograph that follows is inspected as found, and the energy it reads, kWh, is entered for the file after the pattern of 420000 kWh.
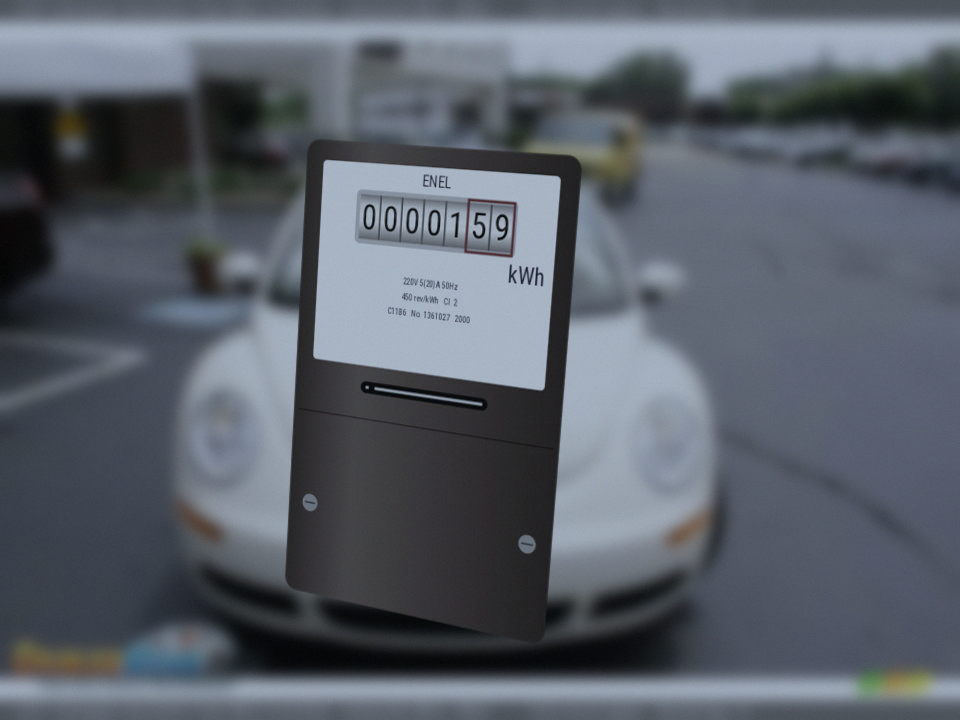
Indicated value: 1.59 kWh
